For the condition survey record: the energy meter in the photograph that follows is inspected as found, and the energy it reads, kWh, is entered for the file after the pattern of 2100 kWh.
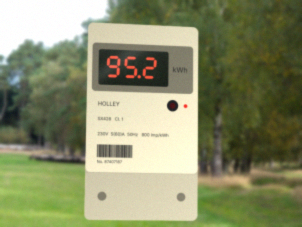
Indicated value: 95.2 kWh
